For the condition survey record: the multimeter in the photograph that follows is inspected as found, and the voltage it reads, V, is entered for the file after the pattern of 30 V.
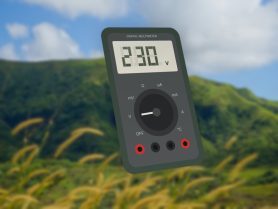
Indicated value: 230 V
